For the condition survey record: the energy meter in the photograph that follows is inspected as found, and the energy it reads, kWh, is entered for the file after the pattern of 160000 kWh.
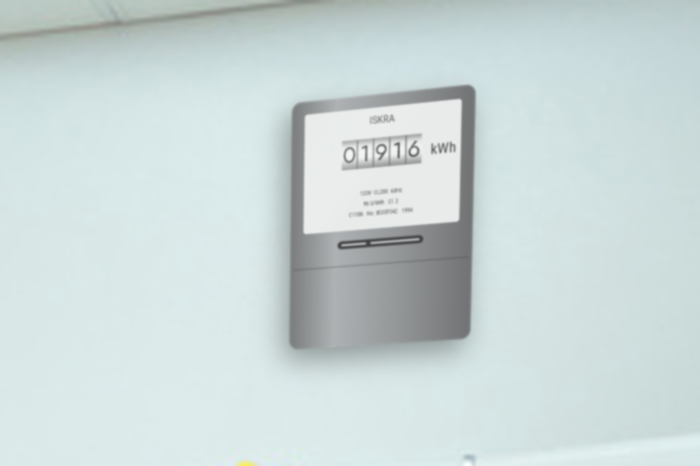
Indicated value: 1916 kWh
